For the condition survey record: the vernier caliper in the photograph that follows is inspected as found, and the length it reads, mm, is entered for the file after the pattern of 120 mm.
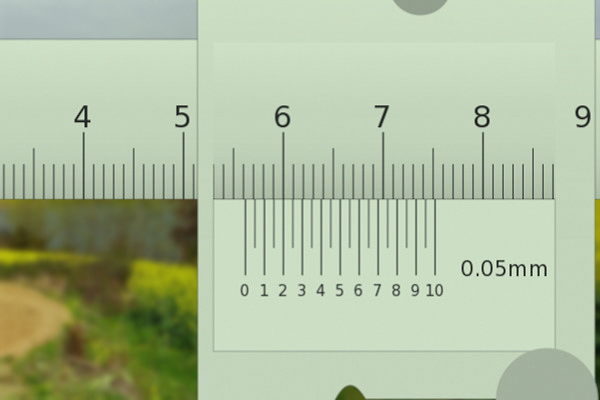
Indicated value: 56.2 mm
